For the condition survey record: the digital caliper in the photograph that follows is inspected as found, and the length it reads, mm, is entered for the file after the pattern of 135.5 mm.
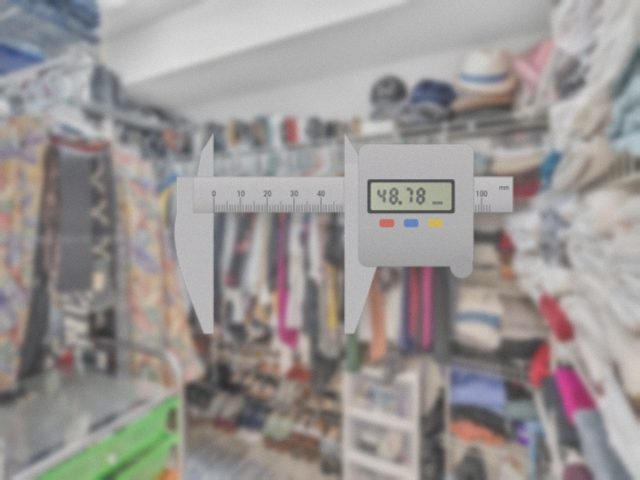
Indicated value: 48.78 mm
